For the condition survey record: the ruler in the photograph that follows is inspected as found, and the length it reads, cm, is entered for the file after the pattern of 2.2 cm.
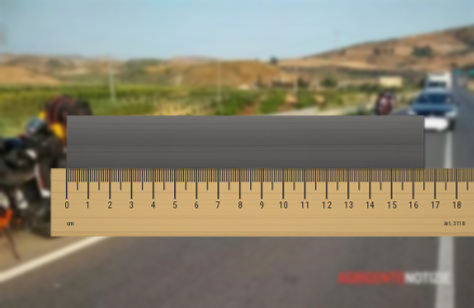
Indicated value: 16.5 cm
